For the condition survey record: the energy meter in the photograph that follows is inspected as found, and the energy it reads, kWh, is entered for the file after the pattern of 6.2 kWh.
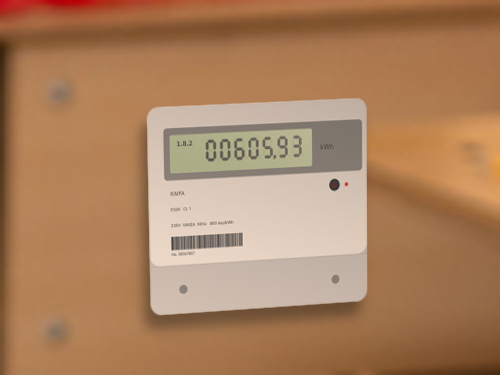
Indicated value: 605.93 kWh
